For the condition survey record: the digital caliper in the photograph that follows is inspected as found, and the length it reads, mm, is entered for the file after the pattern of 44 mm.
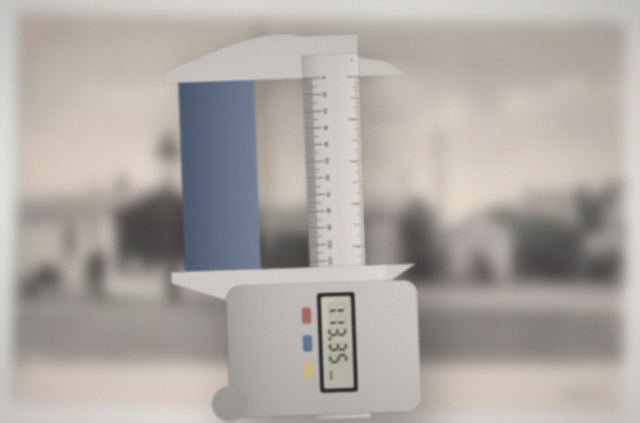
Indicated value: 113.35 mm
